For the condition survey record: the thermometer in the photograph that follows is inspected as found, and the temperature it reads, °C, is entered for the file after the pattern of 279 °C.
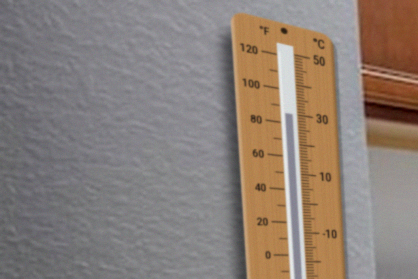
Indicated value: 30 °C
